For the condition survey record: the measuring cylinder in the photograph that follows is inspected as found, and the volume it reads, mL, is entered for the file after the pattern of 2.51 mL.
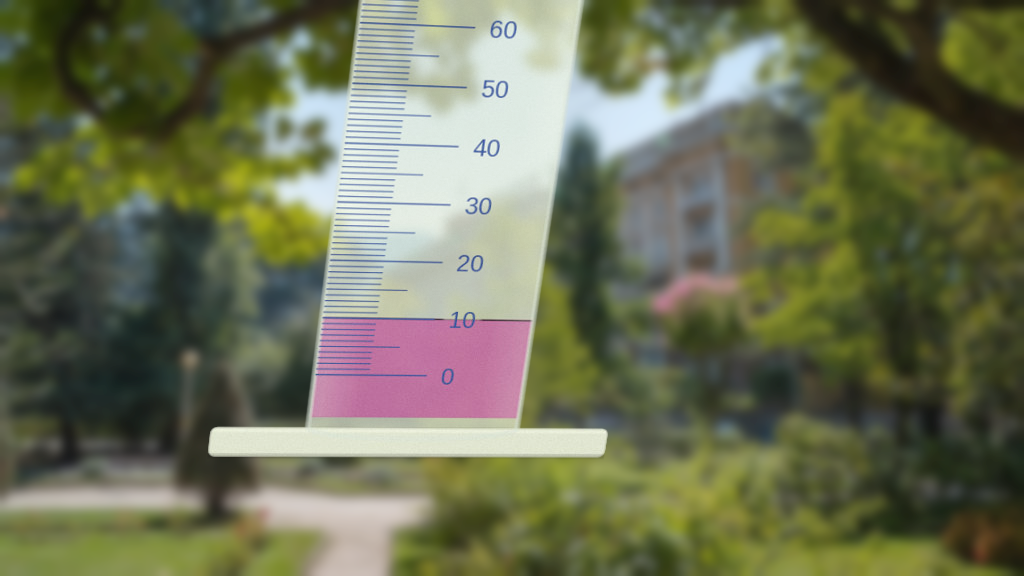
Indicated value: 10 mL
